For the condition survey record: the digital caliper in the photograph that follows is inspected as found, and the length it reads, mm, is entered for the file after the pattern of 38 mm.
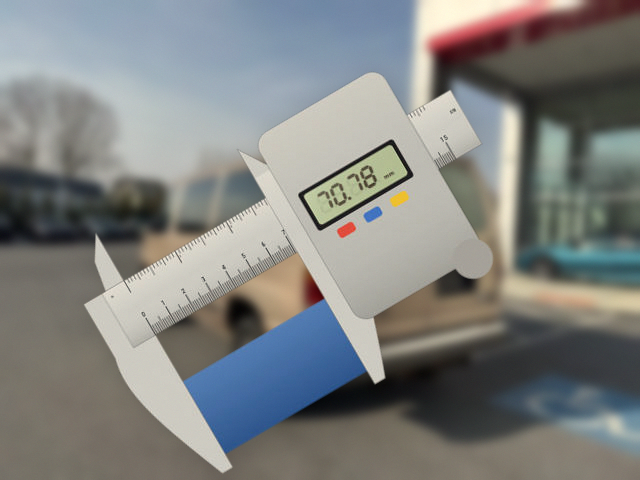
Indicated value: 70.78 mm
